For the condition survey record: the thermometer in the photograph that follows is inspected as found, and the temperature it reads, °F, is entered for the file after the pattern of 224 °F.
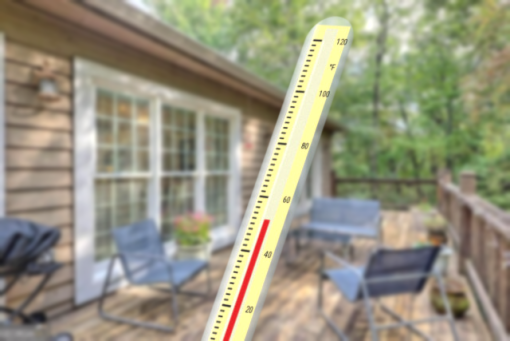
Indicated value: 52 °F
